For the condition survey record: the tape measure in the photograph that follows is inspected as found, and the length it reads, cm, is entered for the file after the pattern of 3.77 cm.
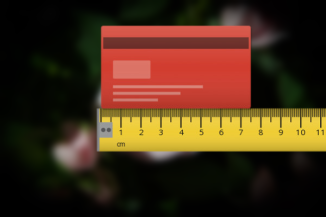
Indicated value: 7.5 cm
